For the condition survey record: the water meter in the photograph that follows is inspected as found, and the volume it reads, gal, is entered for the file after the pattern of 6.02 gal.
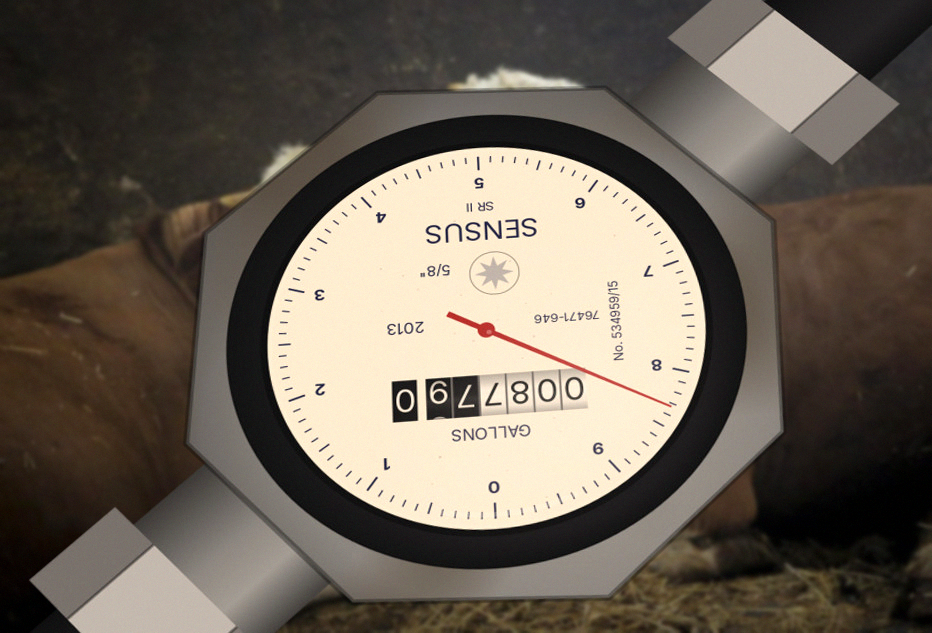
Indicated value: 87788.3 gal
